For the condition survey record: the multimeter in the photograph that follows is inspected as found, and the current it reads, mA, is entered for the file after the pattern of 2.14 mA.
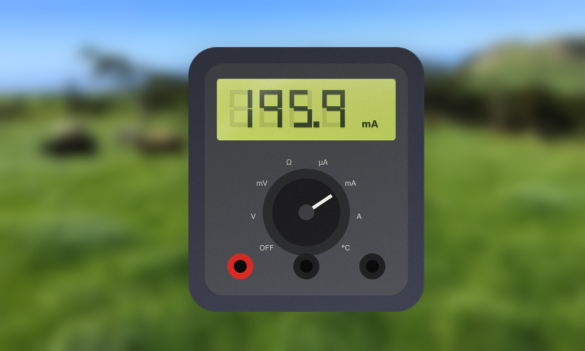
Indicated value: 195.9 mA
